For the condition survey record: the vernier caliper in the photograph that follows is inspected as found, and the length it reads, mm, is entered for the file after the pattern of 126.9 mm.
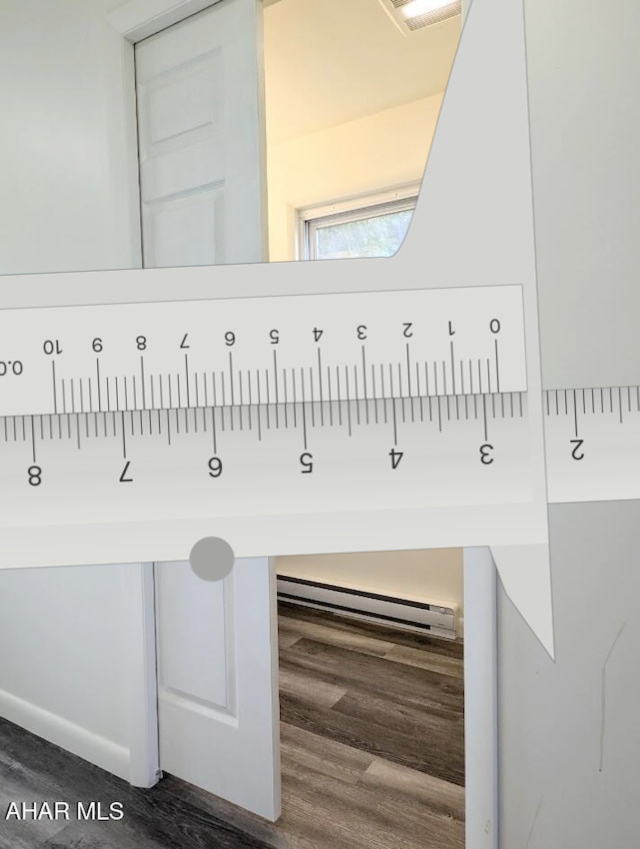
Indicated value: 28.4 mm
